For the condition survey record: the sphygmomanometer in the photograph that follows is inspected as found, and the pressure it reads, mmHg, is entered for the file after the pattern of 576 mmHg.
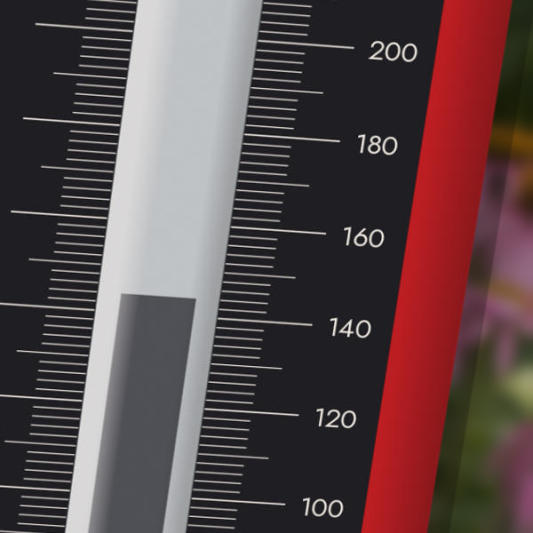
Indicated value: 144 mmHg
